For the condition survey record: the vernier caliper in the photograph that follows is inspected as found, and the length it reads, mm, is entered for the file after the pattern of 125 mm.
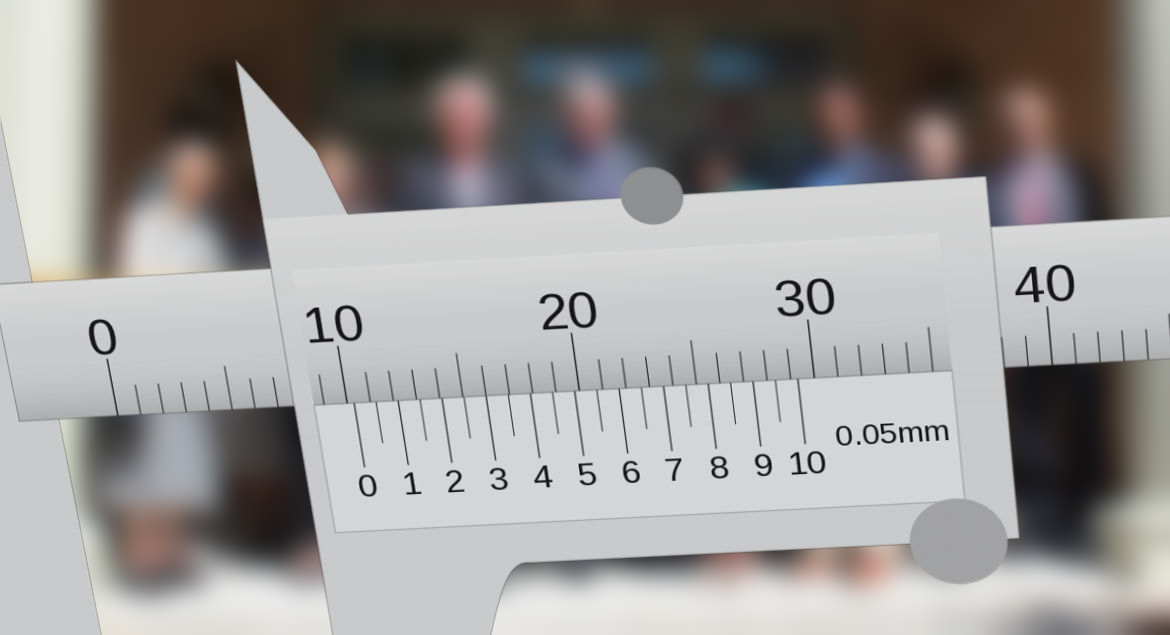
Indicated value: 10.3 mm
